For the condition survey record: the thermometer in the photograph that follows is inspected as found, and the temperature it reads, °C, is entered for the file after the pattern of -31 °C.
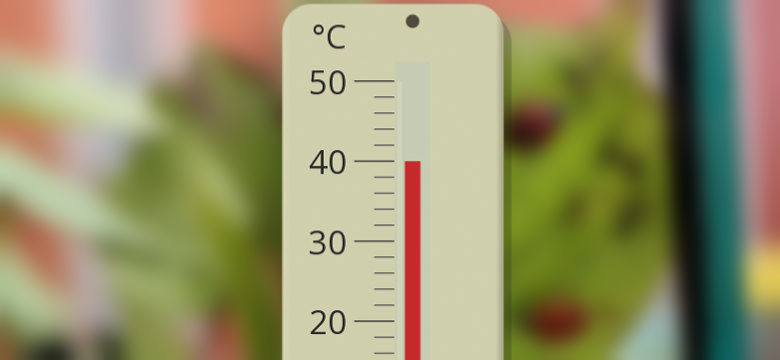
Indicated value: 40 °C
